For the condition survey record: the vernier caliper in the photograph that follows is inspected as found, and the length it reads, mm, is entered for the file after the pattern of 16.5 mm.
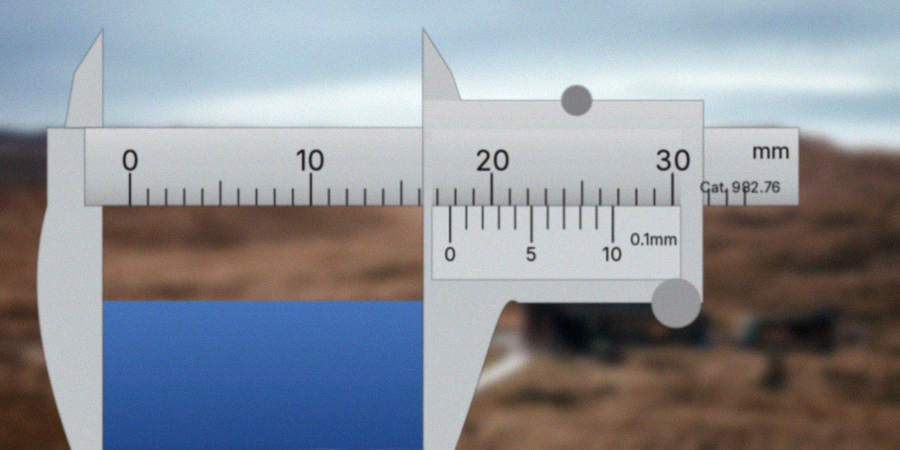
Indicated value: 17.7 mm
